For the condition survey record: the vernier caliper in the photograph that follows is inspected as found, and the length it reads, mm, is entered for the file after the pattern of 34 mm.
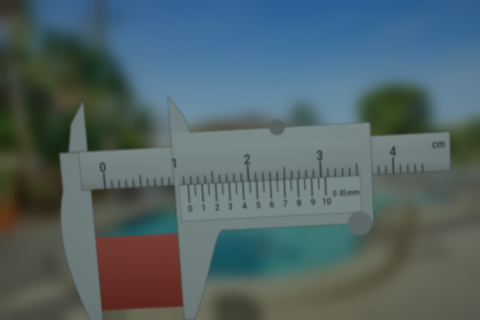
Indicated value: 11.6 mm
